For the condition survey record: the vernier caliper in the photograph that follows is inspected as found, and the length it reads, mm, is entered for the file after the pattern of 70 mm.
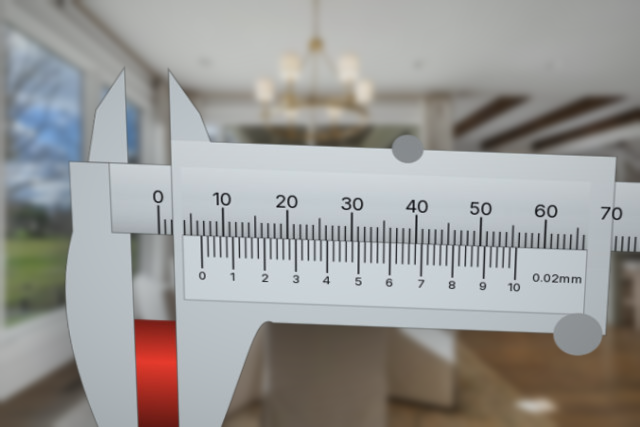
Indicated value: 6.6 mm
